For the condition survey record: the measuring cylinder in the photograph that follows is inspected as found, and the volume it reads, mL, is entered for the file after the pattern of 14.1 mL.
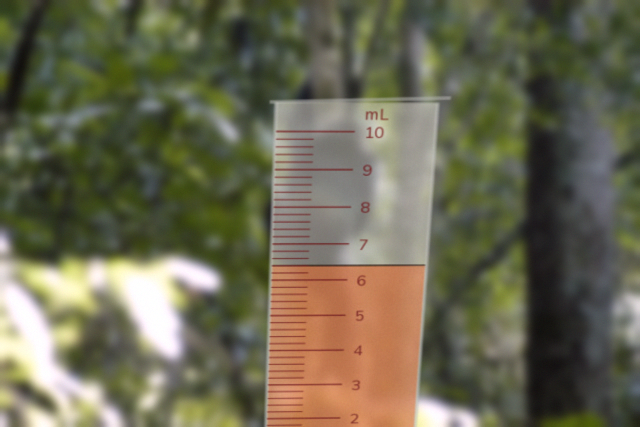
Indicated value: 6.4 mL
